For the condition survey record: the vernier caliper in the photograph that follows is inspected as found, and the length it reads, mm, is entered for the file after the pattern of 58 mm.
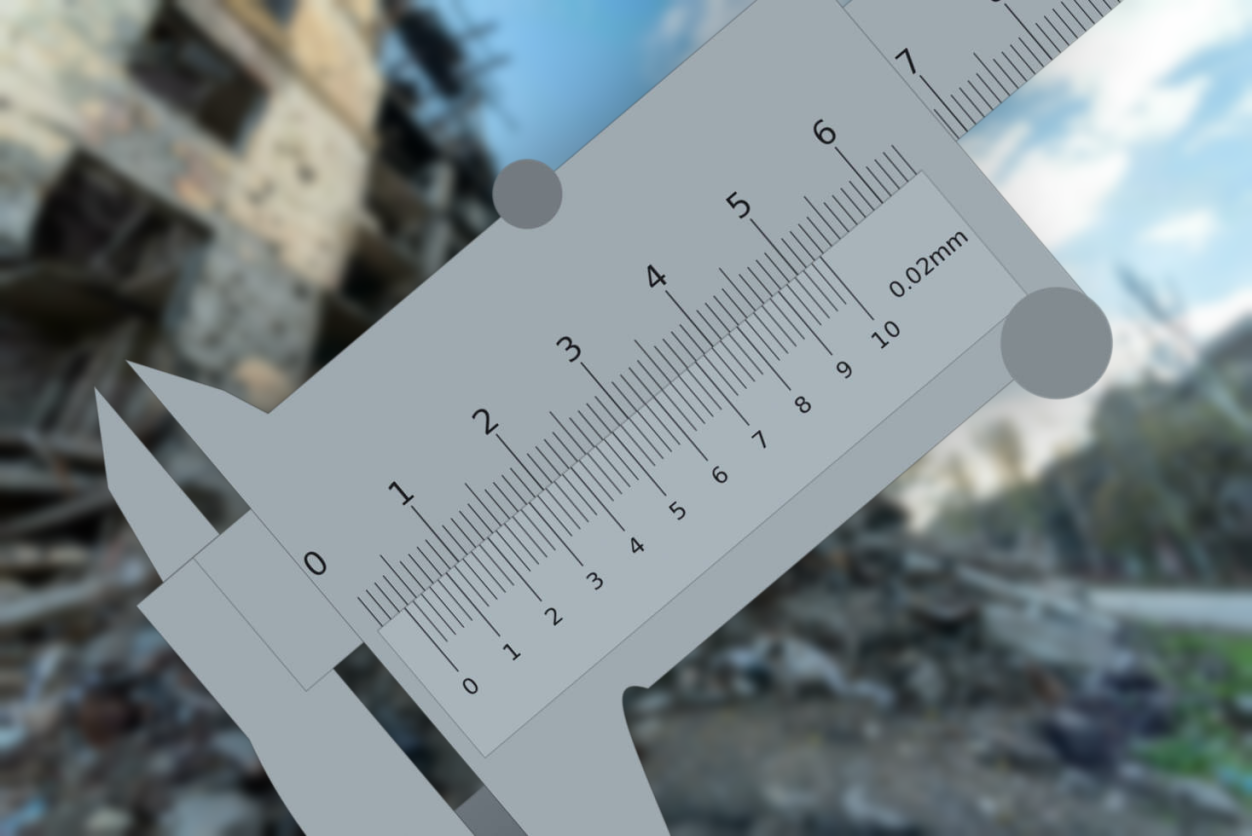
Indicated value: 3.6 mm
